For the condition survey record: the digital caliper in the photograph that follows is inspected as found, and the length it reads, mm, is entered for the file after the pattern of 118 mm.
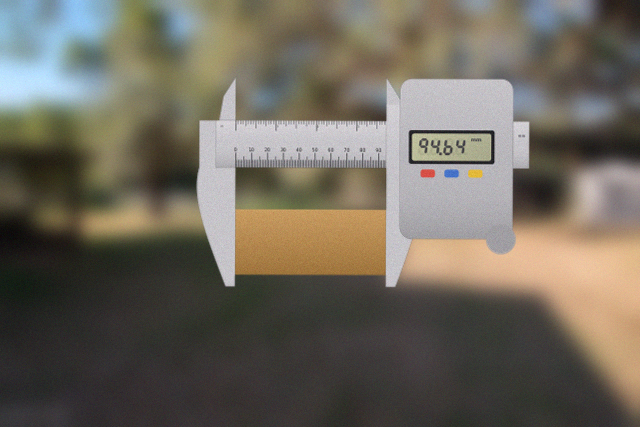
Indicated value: 94.64 mm
